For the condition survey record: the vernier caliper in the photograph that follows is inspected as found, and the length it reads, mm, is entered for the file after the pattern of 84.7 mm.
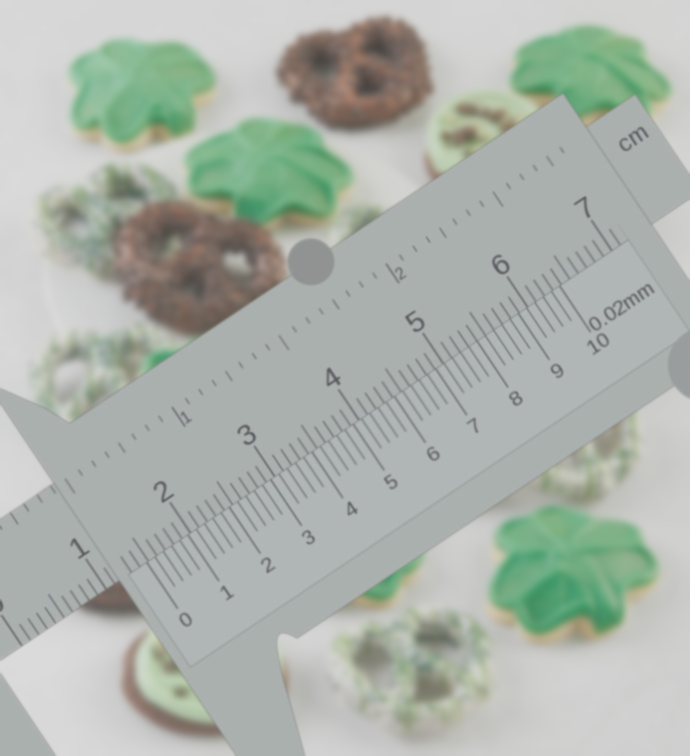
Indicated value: 14.8 mm
